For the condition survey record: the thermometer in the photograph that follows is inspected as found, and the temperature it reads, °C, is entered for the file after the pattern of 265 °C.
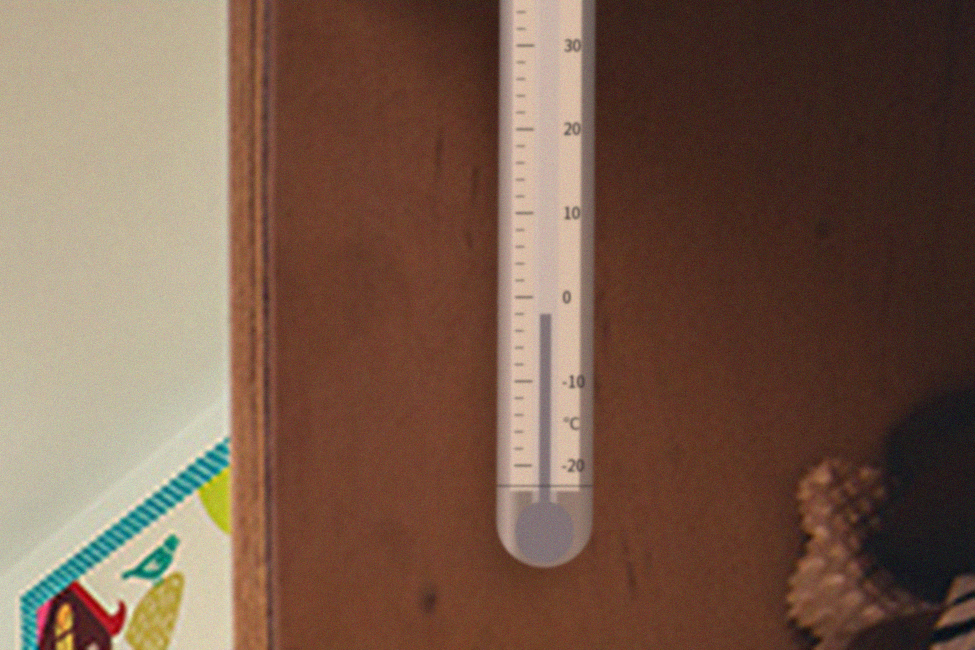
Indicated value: -2 °C
